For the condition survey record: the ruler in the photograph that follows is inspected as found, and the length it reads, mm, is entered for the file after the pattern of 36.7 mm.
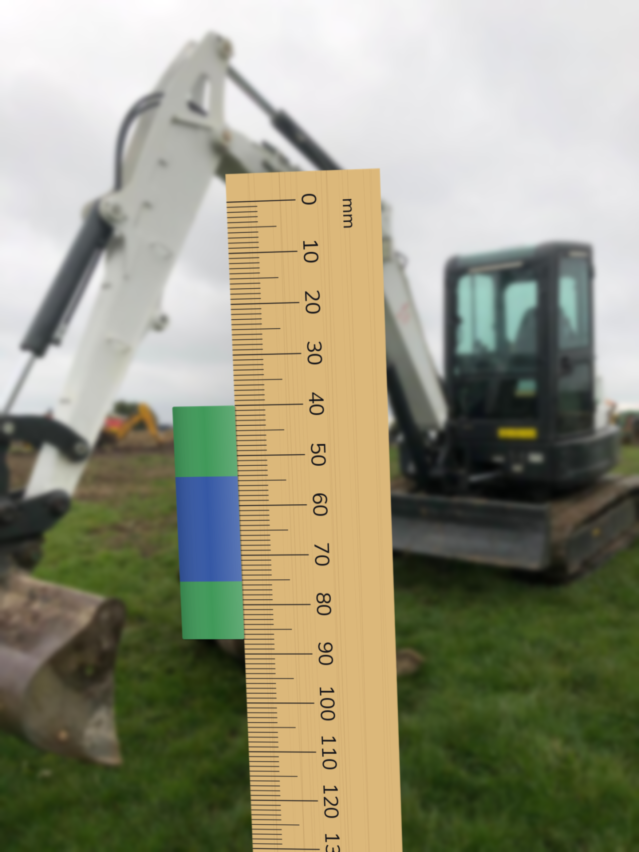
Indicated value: 47 mm
